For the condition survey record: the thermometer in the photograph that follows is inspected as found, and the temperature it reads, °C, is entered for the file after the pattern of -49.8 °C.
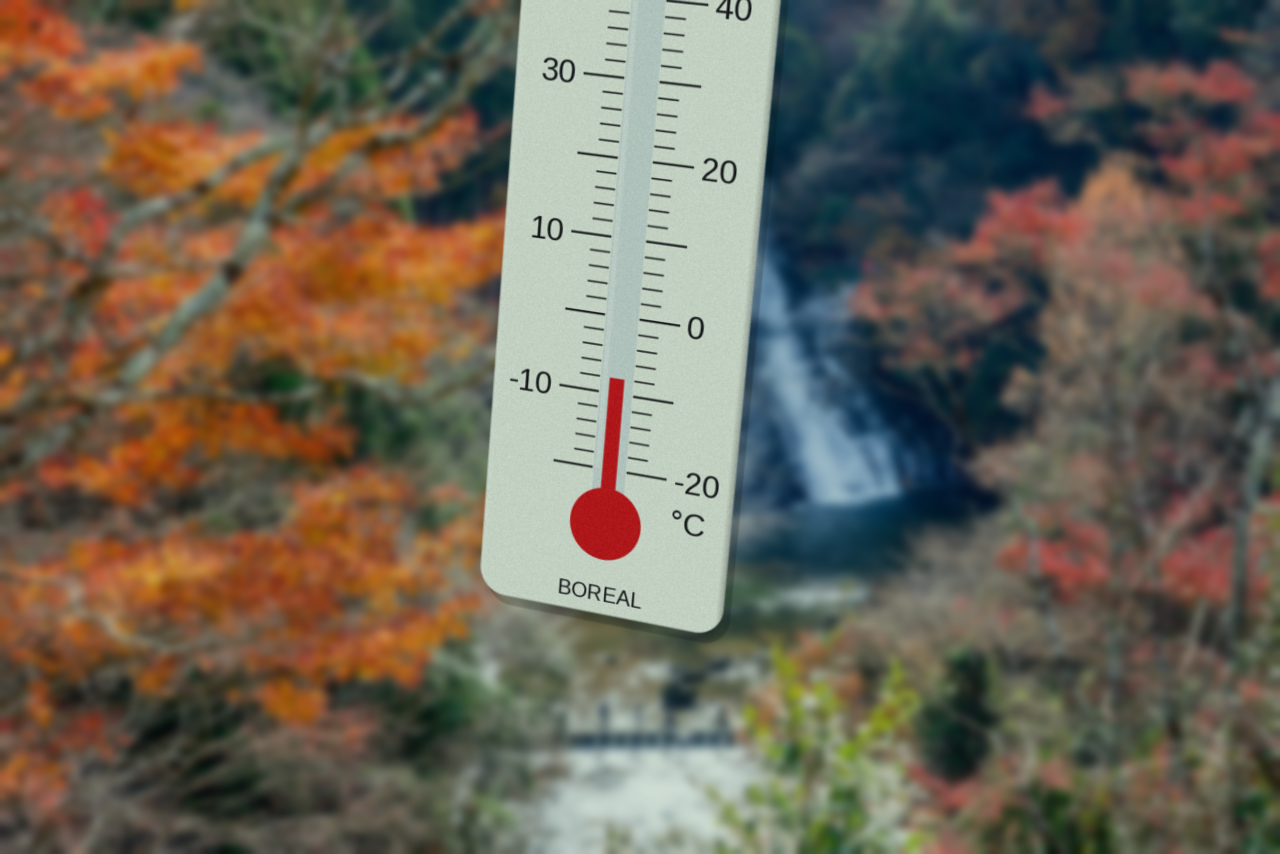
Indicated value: -8 °C
